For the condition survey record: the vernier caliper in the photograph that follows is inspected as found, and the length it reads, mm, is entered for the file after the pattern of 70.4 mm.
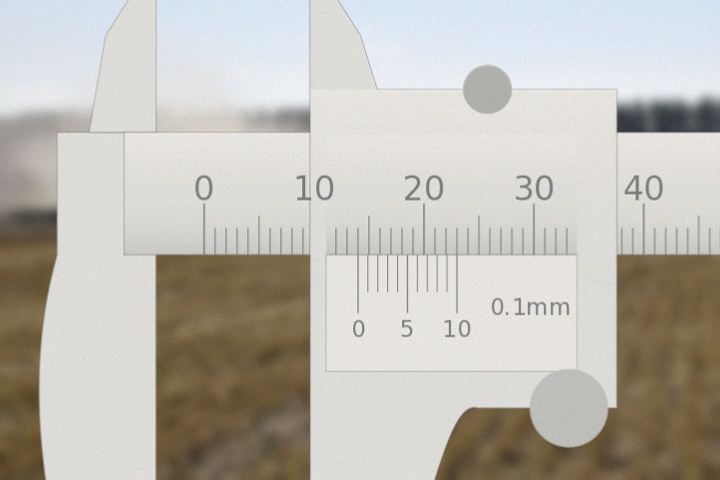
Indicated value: 14.0 mm
